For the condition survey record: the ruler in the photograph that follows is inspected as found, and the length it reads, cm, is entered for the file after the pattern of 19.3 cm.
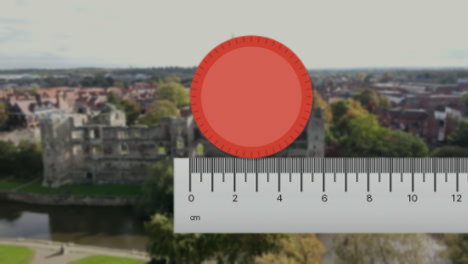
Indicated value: 5.5 cm
